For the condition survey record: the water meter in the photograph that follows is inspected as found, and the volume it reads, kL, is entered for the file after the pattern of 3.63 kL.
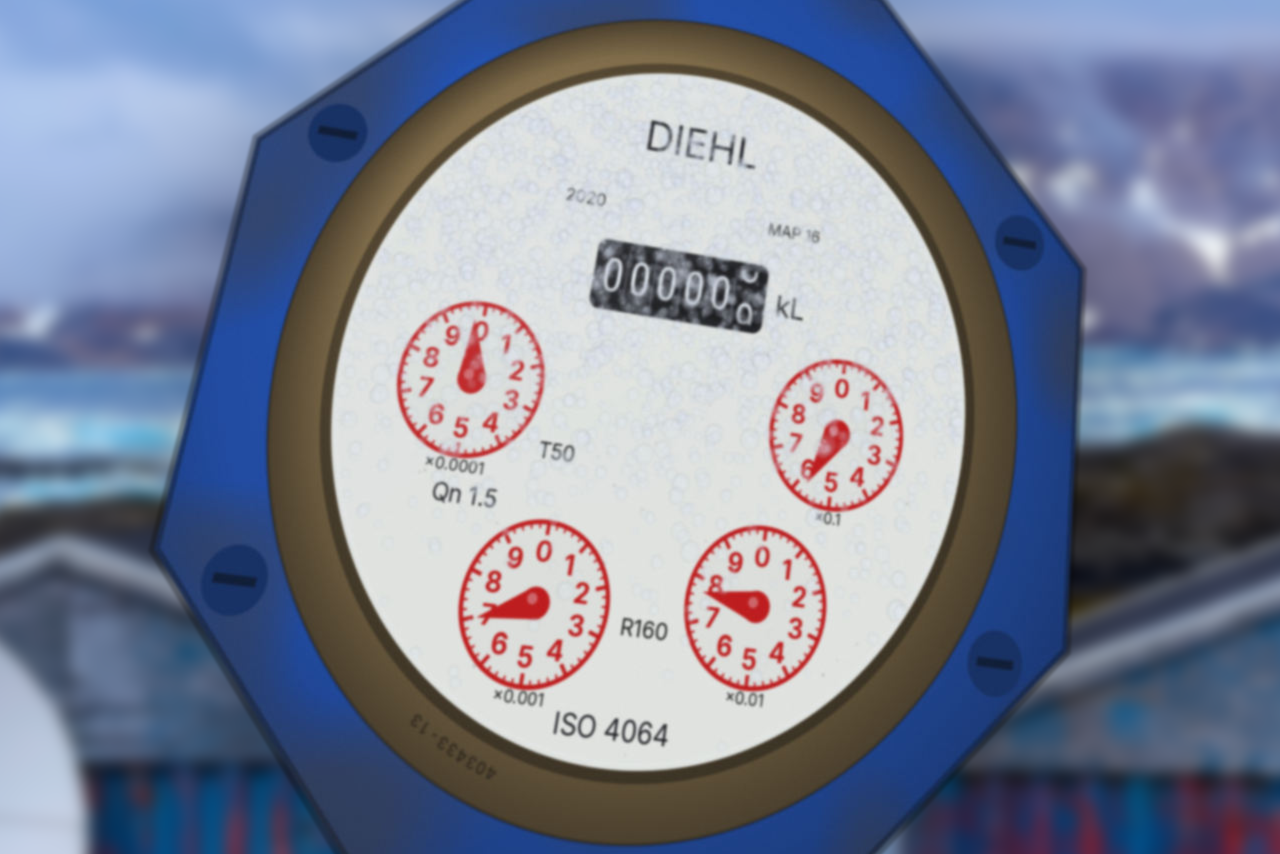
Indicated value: 8.5769 kL
